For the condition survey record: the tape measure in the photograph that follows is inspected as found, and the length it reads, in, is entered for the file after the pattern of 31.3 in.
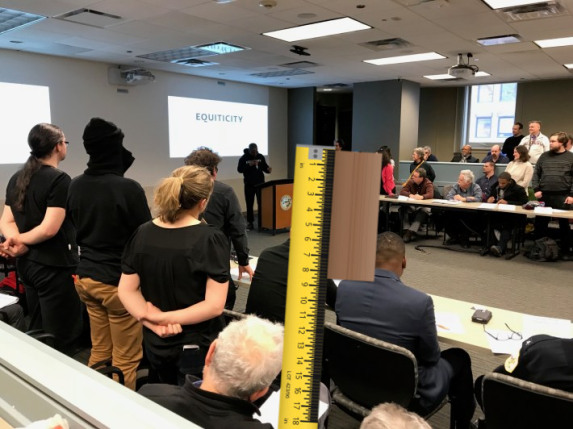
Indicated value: 8.5 in
